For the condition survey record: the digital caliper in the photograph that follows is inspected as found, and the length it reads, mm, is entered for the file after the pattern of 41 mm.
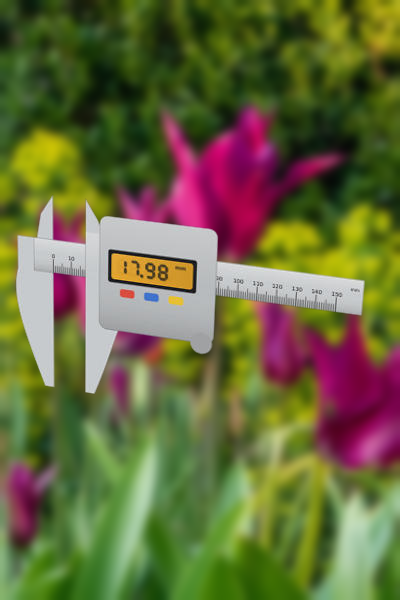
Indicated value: 17.98 mm
